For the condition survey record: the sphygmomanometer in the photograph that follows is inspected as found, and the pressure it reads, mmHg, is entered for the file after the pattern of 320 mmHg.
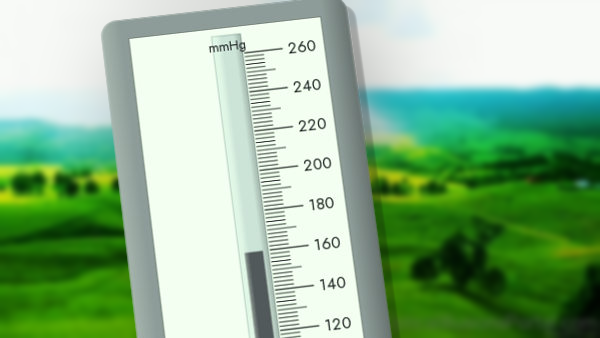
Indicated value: 160 mmHg
